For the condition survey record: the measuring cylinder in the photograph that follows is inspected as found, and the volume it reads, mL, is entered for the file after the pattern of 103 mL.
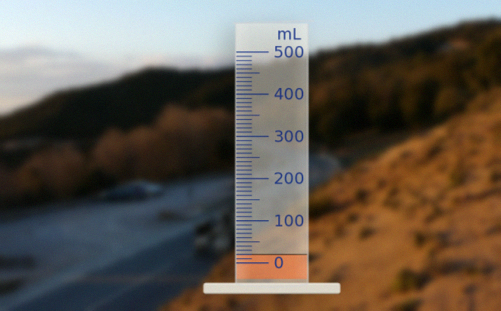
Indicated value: 20 mL
